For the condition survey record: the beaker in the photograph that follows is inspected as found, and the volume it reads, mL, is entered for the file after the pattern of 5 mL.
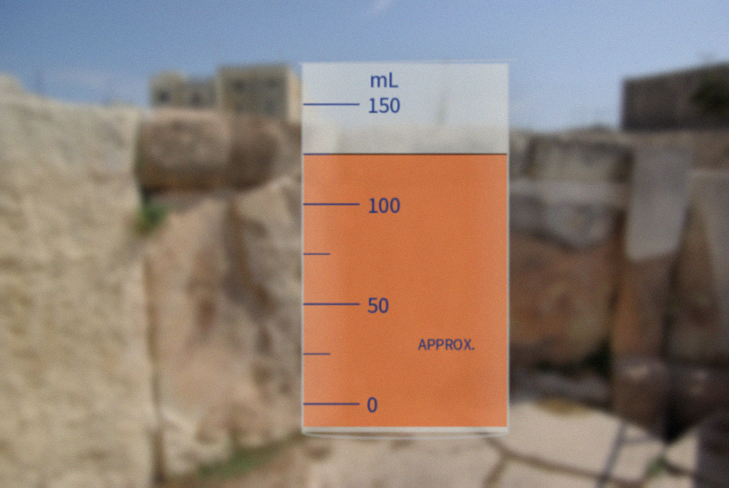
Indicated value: 125 mL
